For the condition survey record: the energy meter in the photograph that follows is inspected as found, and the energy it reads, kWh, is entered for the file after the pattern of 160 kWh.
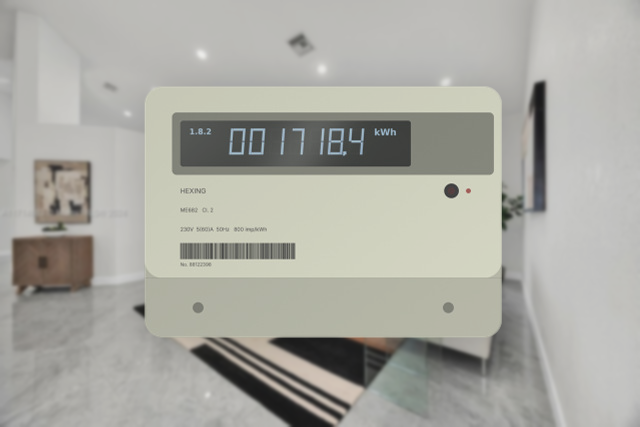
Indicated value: 1718.4 kWh
